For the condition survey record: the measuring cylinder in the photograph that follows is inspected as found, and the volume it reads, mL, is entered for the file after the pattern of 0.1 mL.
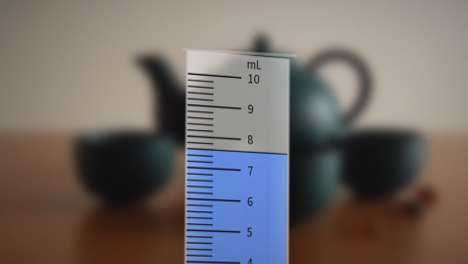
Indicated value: 7.6 mL
